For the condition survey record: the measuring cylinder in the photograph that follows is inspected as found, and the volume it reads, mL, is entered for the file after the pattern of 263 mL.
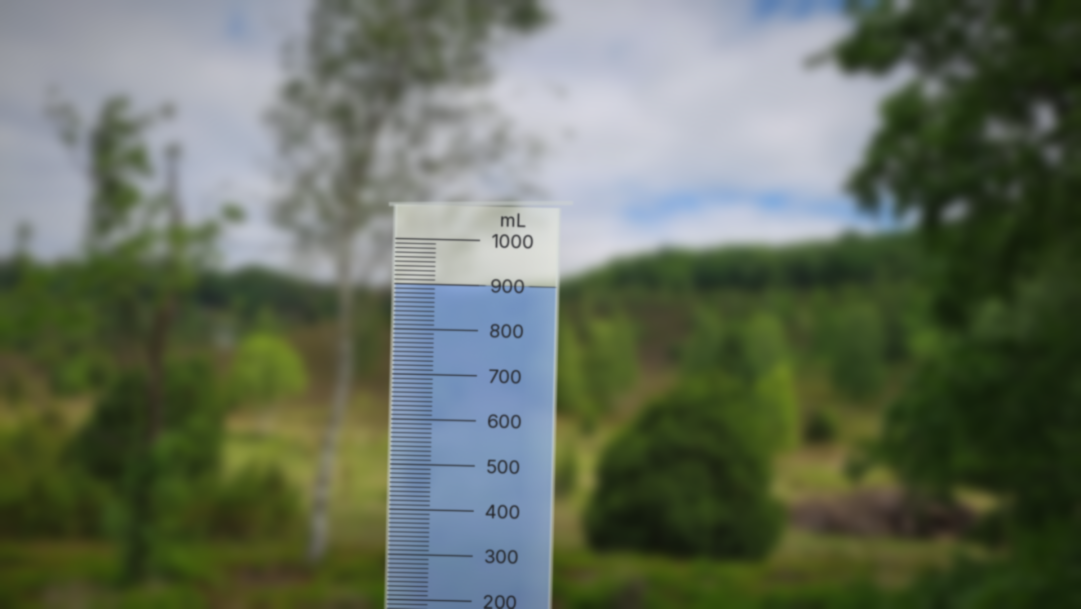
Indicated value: 900 mL
